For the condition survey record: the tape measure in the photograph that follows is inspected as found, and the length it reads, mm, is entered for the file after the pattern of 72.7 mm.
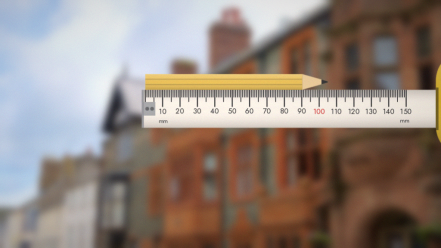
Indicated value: 105 mm
